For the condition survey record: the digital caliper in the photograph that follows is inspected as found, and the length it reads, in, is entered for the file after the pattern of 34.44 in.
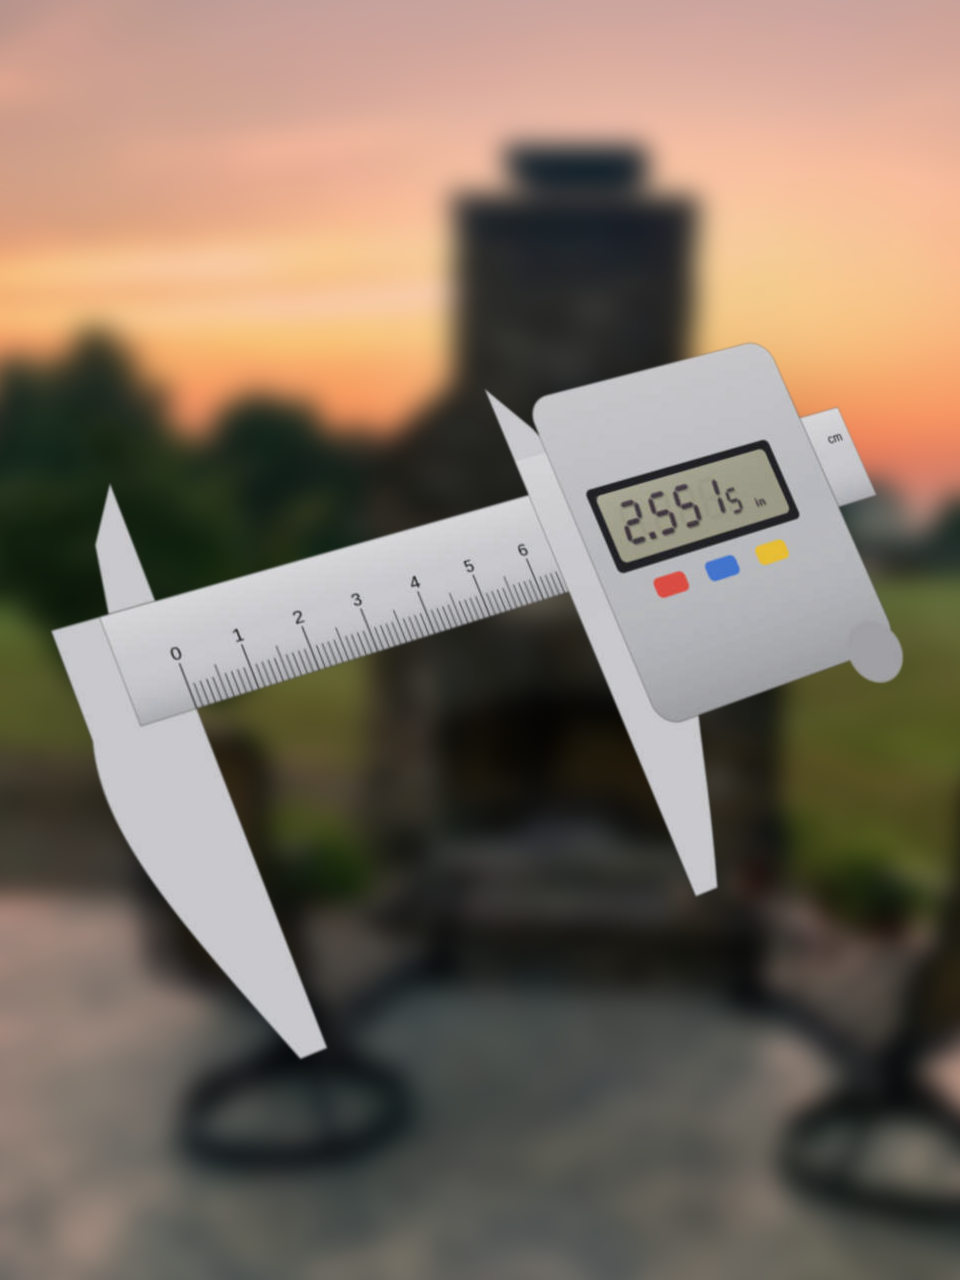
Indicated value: 2.5515 in
